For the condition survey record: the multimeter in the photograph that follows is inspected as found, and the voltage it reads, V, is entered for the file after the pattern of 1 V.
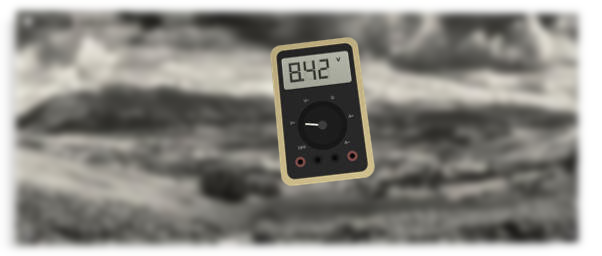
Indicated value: 8.42 V
